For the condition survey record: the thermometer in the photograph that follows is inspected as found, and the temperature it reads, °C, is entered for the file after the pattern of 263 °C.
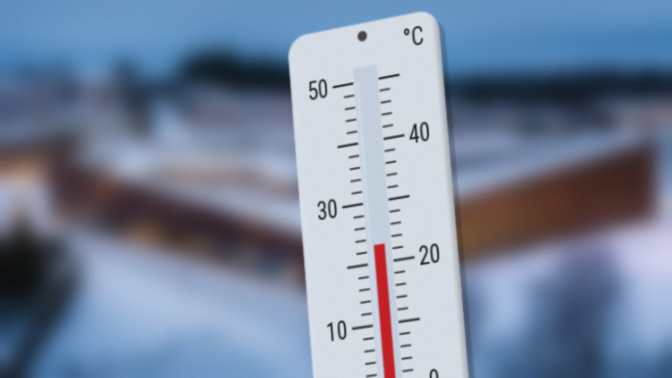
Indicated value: 23 °C
